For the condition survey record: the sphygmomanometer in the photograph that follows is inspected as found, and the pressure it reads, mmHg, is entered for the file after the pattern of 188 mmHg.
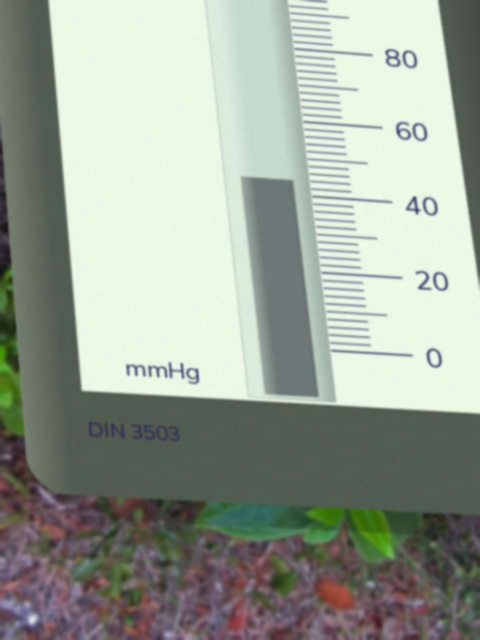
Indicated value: 44 mmHg
